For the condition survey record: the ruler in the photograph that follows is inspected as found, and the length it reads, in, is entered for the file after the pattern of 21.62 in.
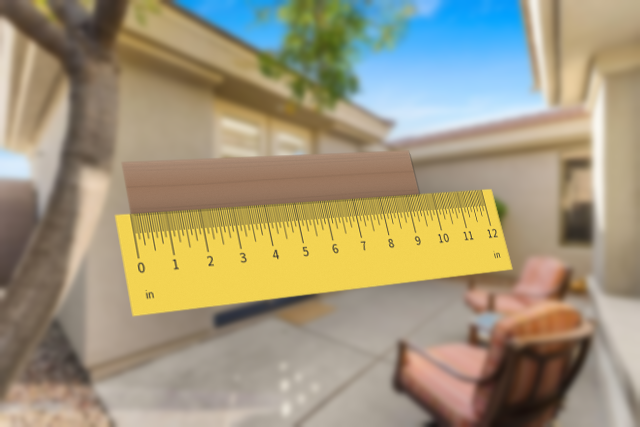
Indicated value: 9.5 in
